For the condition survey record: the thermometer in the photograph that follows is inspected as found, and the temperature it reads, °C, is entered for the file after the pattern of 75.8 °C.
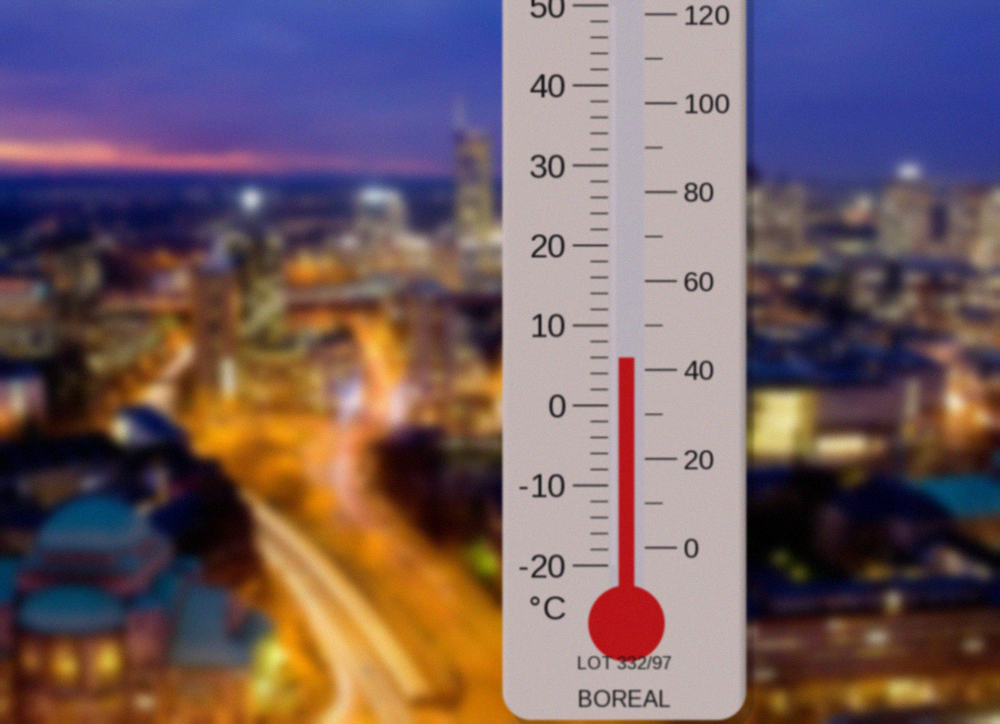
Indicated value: 6 °C
